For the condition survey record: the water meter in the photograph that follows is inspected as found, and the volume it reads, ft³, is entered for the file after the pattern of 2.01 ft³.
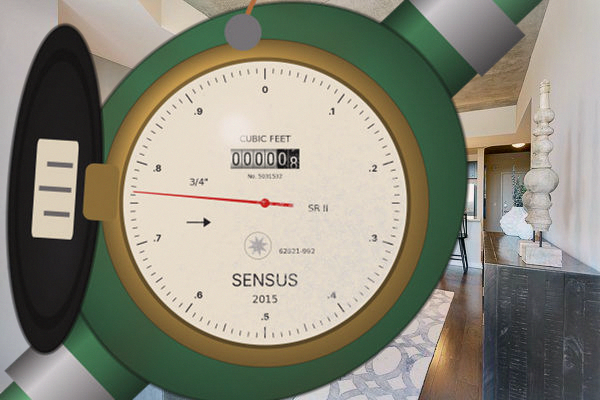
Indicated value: 7.76 ft³
